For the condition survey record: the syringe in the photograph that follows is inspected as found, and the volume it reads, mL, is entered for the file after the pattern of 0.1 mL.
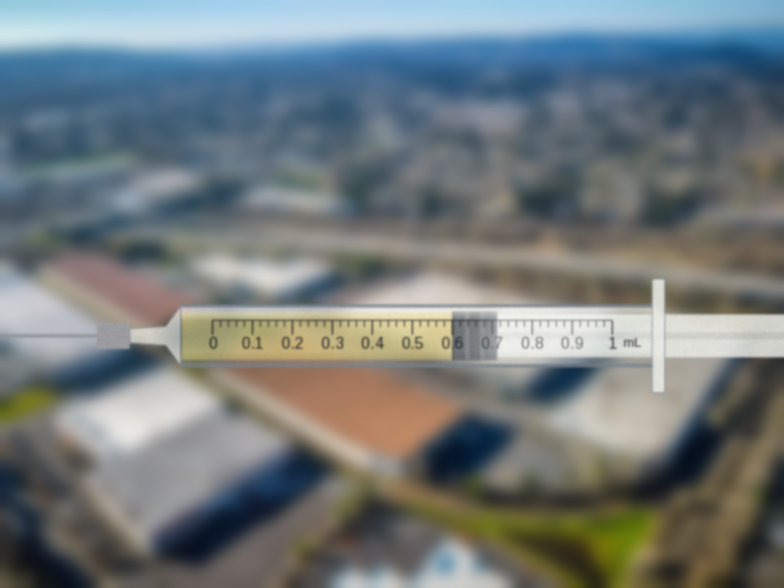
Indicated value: 0.6 mL
